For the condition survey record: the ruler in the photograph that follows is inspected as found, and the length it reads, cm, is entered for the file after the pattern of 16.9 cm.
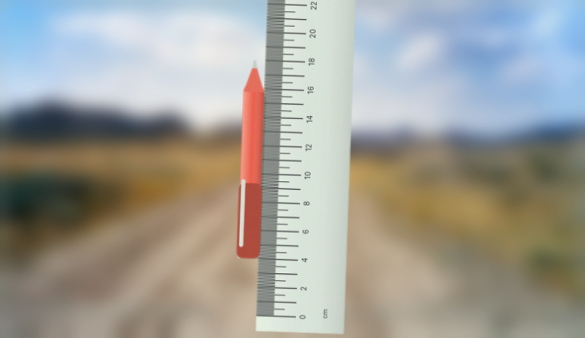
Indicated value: 14 cm
